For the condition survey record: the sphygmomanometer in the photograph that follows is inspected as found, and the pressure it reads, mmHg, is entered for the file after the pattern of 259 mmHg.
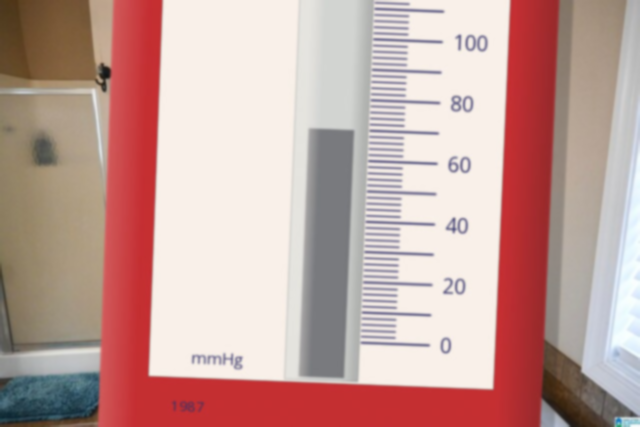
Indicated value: 70 mmHg
